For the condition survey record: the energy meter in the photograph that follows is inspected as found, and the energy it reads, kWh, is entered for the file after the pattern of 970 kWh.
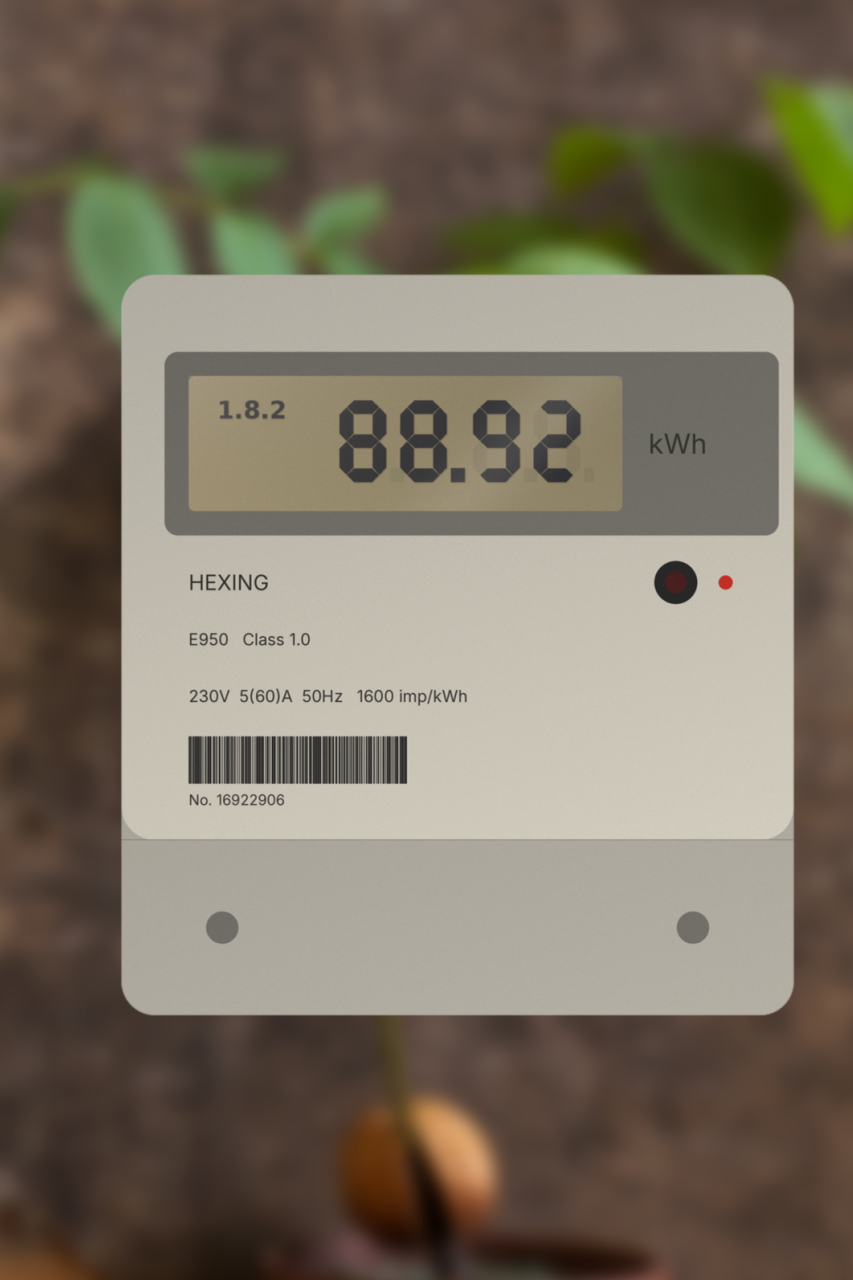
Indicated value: 88.92 kWh
